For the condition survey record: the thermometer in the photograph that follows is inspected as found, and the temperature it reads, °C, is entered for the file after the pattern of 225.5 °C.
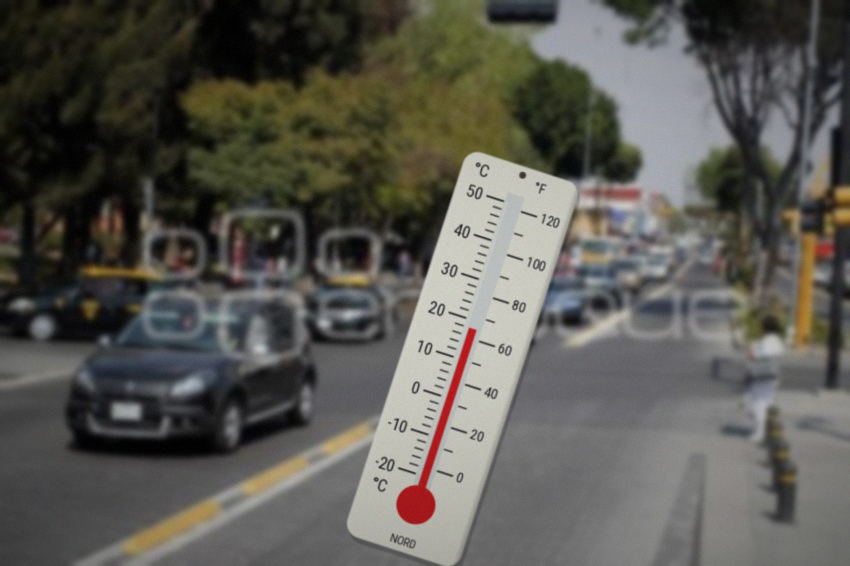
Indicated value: 18 °C
